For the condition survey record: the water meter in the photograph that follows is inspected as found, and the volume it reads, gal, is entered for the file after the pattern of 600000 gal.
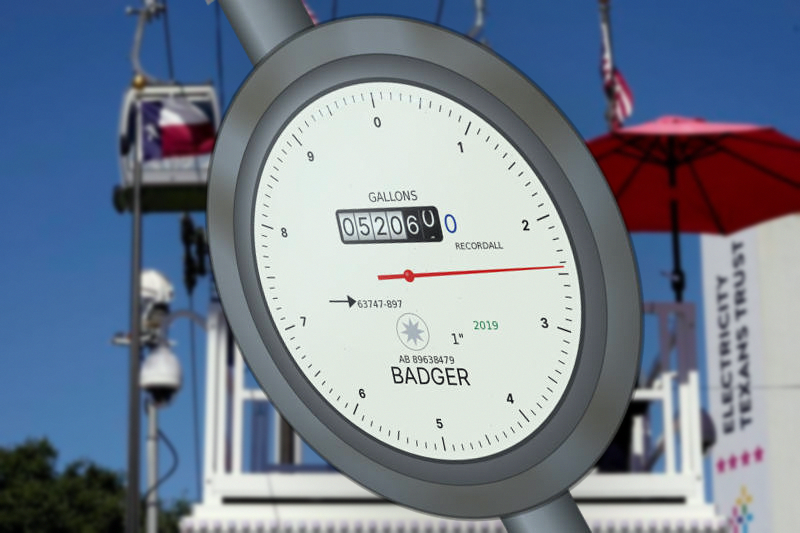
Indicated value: 520602.4 gal
